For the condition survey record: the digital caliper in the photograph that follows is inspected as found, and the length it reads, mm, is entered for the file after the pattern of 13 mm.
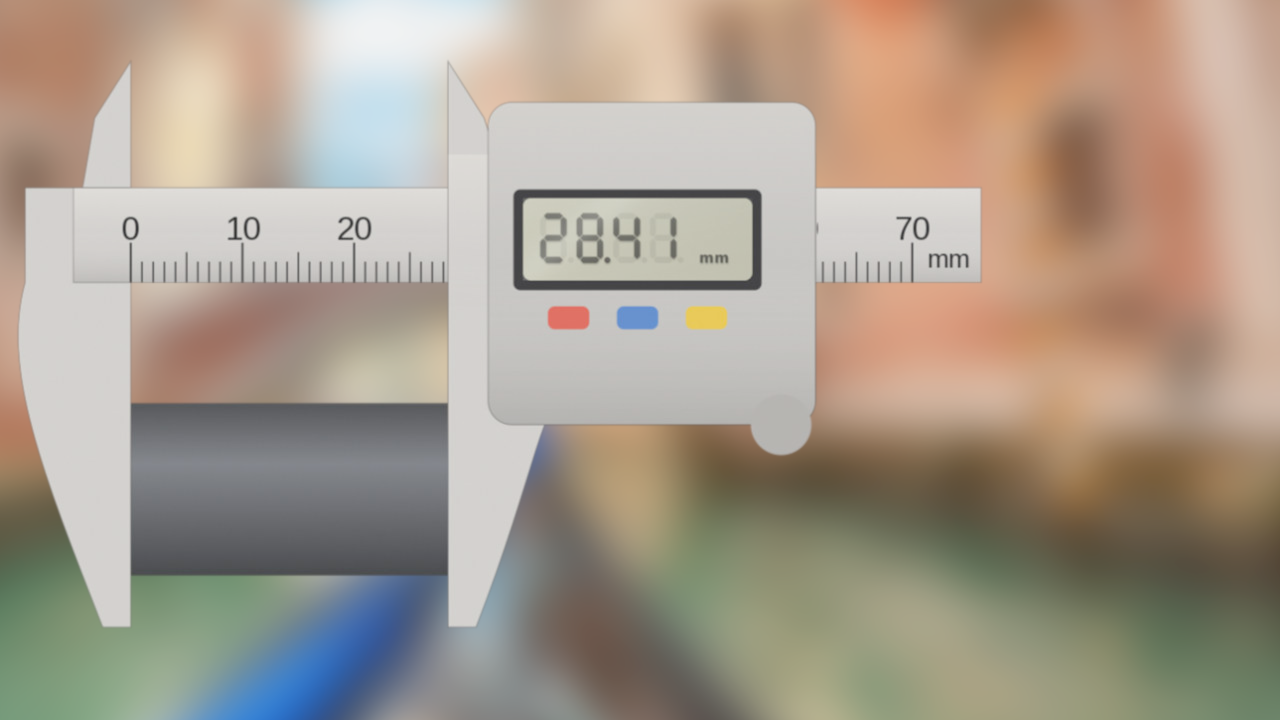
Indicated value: 28.41 mm
